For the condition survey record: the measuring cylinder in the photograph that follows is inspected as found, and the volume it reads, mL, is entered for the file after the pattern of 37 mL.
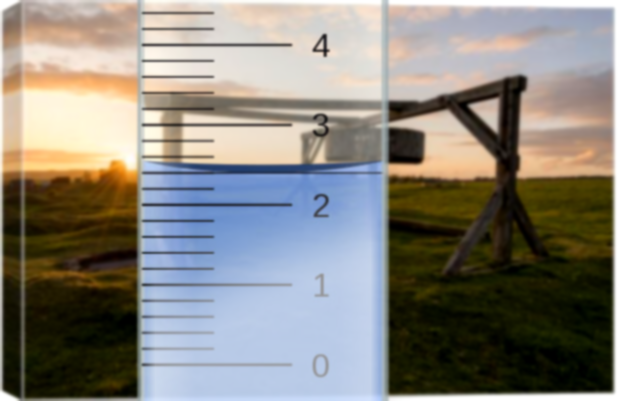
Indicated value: 2.4 mL
